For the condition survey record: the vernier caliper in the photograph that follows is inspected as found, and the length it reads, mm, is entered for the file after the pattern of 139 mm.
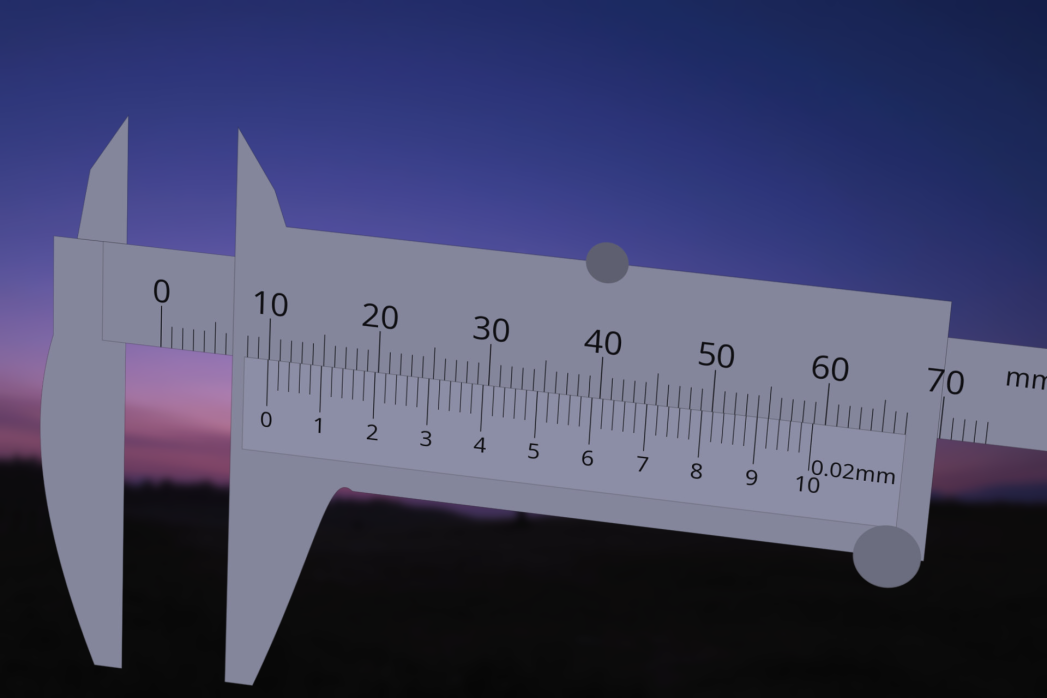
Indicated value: 9.9 mm
